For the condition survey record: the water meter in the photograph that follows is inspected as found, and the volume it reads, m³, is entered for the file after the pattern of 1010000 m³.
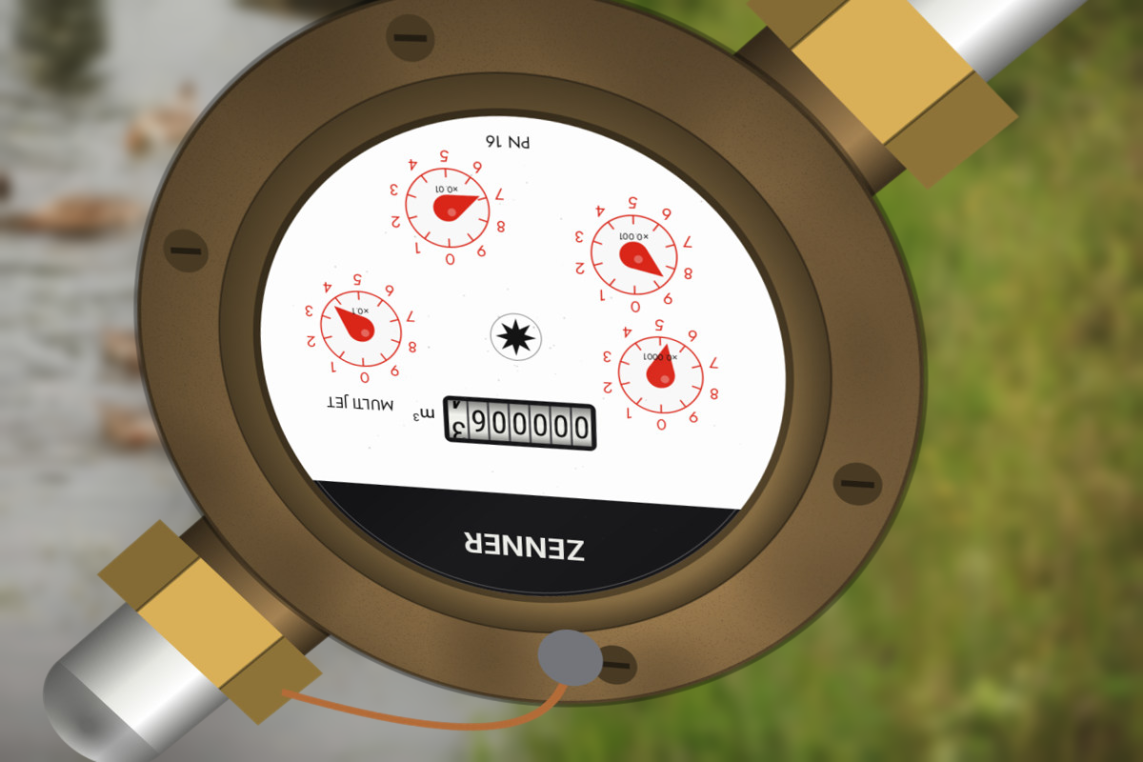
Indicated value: 63.3685 m³
